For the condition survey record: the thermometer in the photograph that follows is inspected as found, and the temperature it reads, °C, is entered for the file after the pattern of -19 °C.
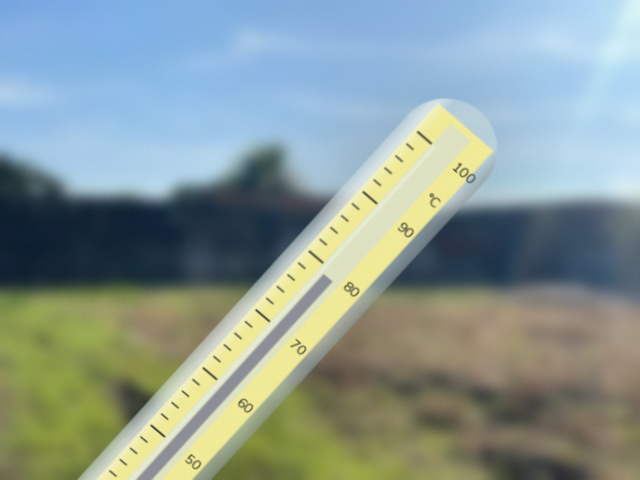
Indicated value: 79 °C
